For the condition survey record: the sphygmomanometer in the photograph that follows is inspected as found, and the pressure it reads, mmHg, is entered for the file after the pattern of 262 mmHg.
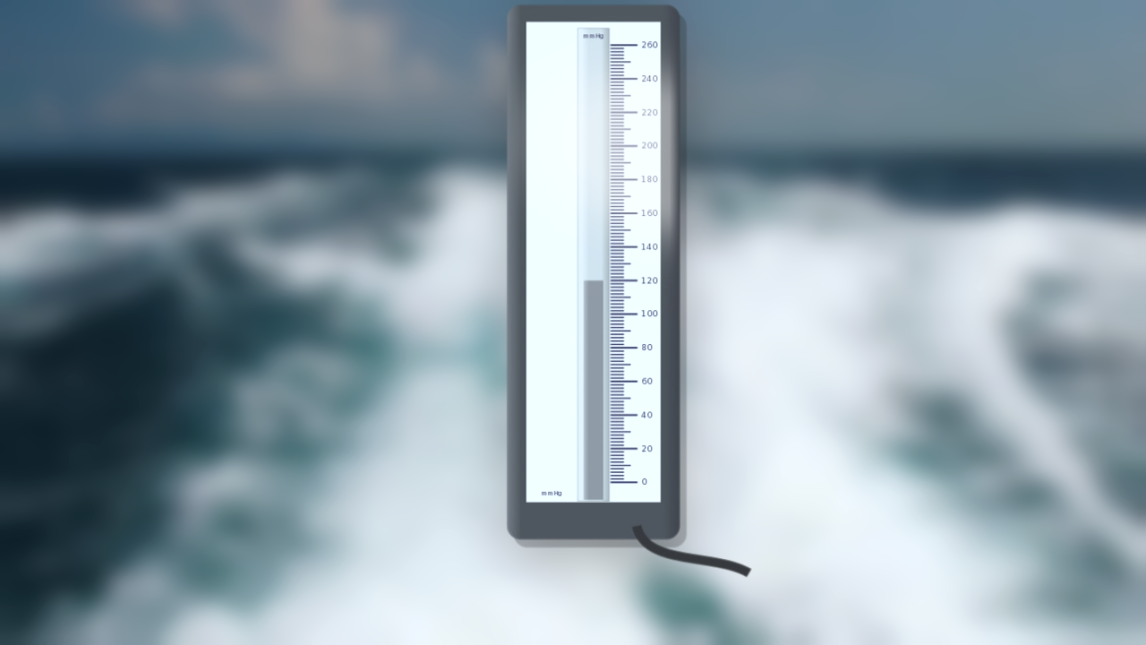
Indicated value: 120 mmHg
